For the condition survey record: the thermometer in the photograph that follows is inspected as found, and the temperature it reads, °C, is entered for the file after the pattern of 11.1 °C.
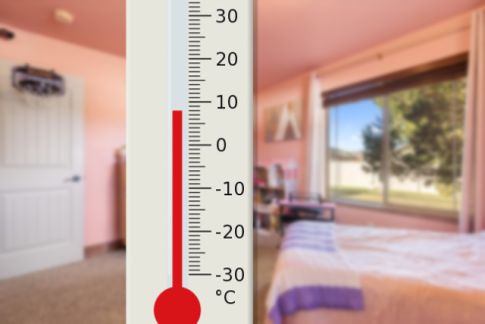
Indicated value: 8 °C
